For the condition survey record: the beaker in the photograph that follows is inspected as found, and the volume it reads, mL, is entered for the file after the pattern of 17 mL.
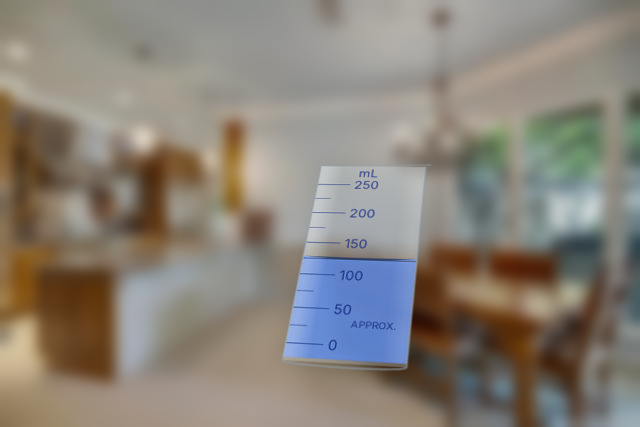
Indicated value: 125 mL
